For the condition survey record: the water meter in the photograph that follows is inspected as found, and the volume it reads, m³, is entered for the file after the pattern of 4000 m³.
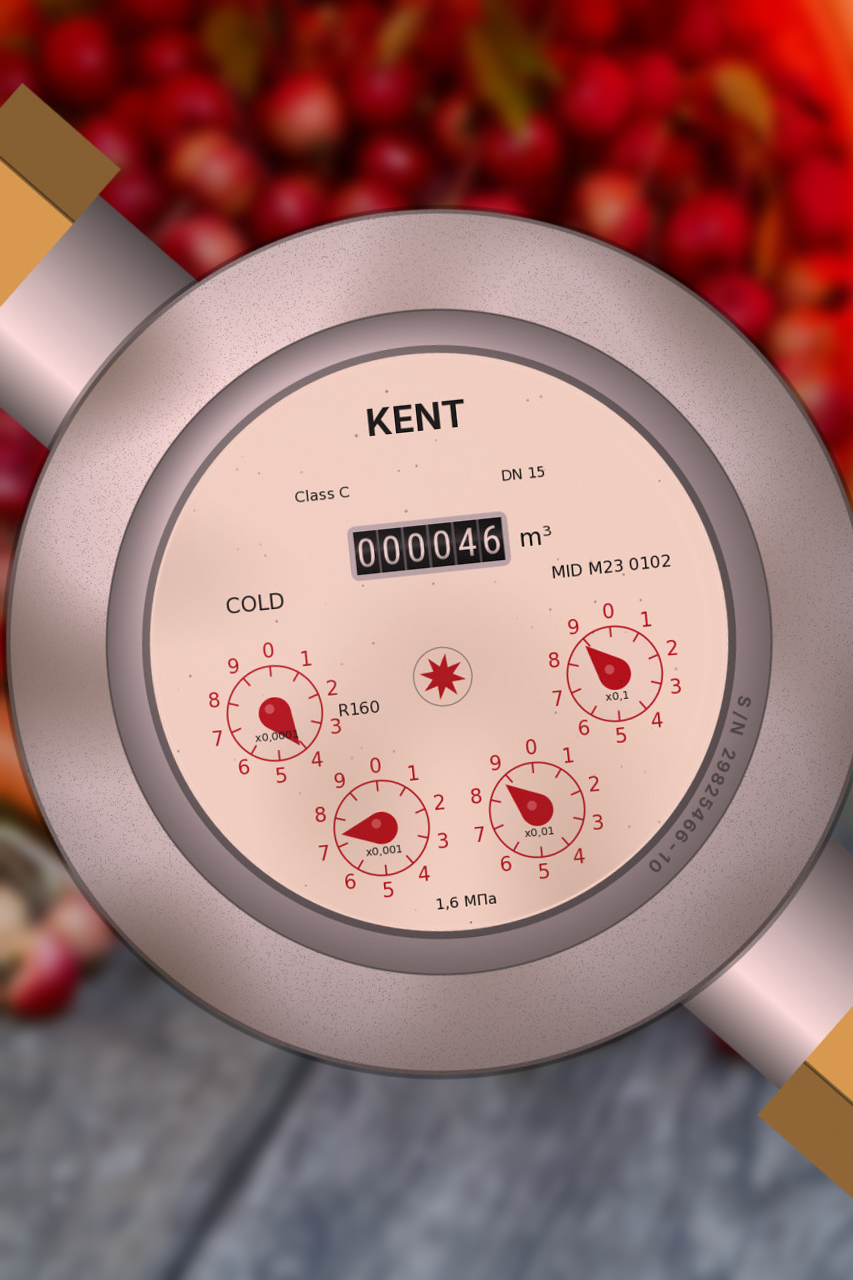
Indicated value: 46.8874 m³
